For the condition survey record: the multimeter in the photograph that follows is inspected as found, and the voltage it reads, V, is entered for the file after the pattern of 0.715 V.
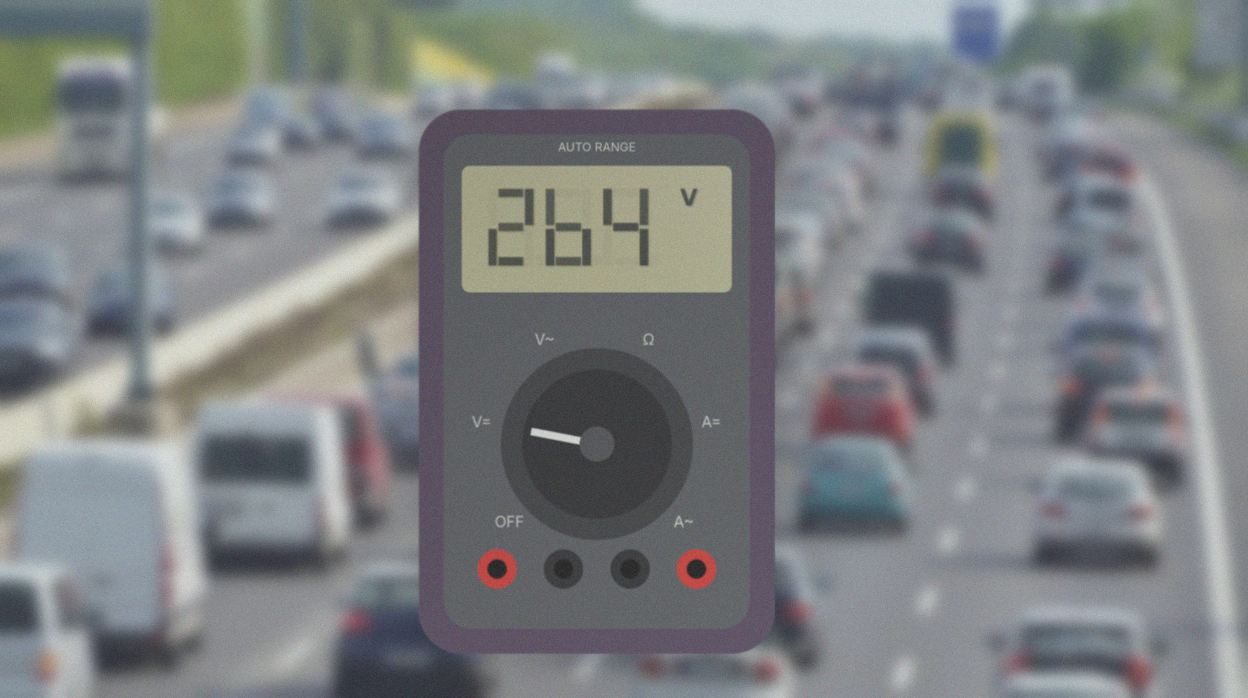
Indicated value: 264 V
